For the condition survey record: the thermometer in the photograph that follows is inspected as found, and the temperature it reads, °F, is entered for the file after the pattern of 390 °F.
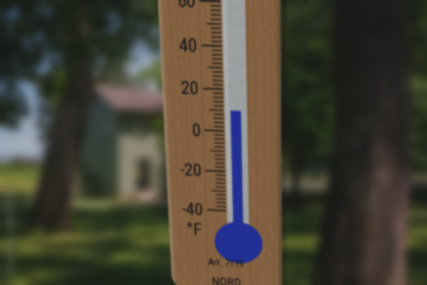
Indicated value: 10 °F
